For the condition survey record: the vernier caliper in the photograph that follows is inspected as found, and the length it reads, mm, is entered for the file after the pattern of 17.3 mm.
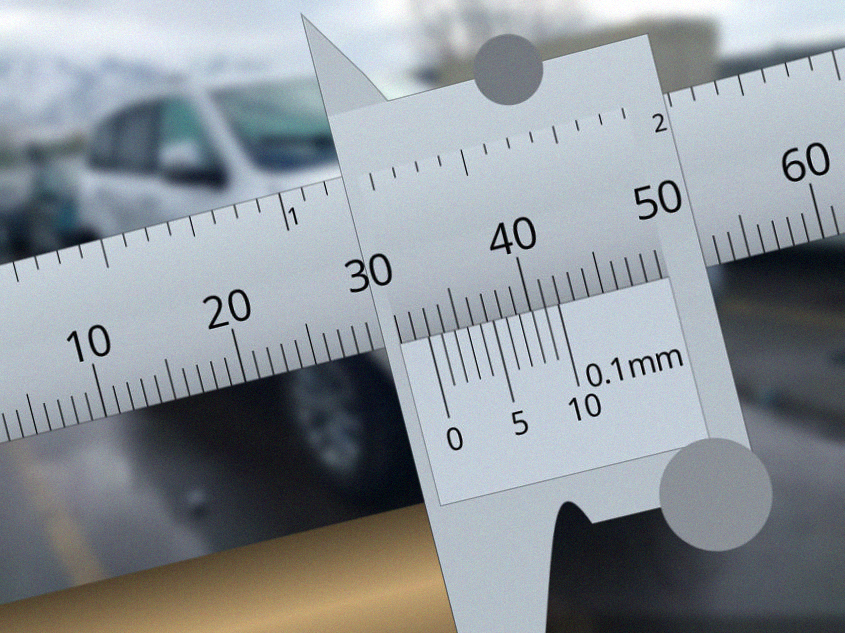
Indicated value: 32.9 mm
